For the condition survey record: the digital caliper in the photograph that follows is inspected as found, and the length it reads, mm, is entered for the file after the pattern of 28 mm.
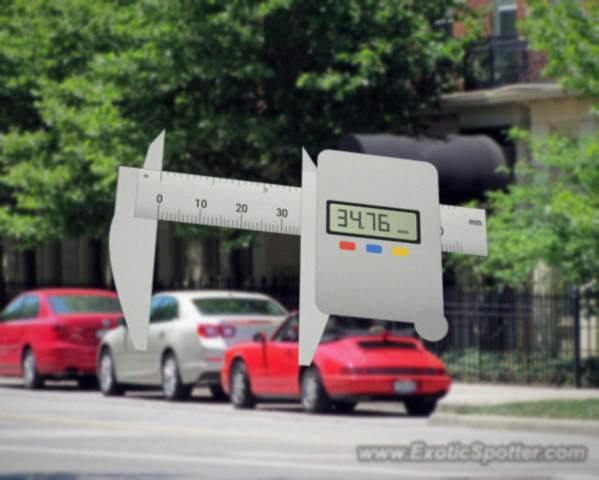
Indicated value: 34.76 mm
